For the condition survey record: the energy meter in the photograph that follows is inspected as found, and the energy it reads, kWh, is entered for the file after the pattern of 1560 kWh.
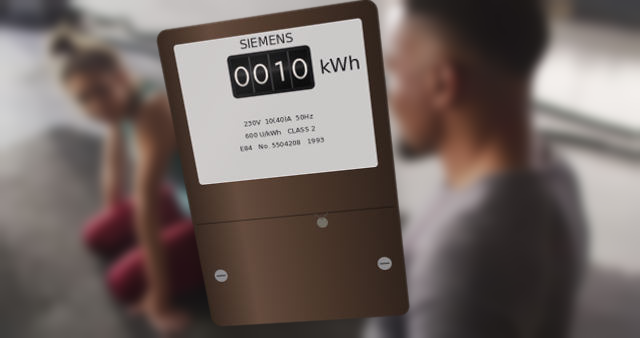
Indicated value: 10 kWh
